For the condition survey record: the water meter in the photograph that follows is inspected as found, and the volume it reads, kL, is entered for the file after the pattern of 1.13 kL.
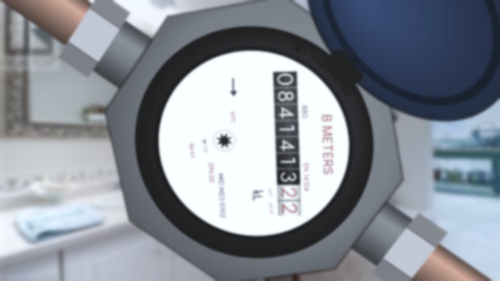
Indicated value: 841413.22 kL
